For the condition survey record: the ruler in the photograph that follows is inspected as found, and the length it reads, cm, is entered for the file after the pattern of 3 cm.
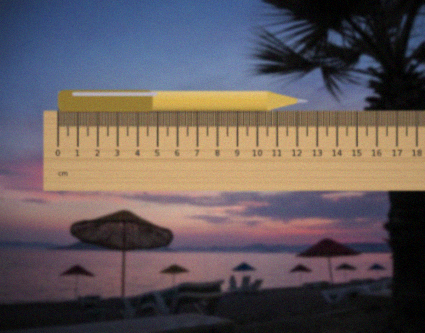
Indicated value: 12.5 cm
